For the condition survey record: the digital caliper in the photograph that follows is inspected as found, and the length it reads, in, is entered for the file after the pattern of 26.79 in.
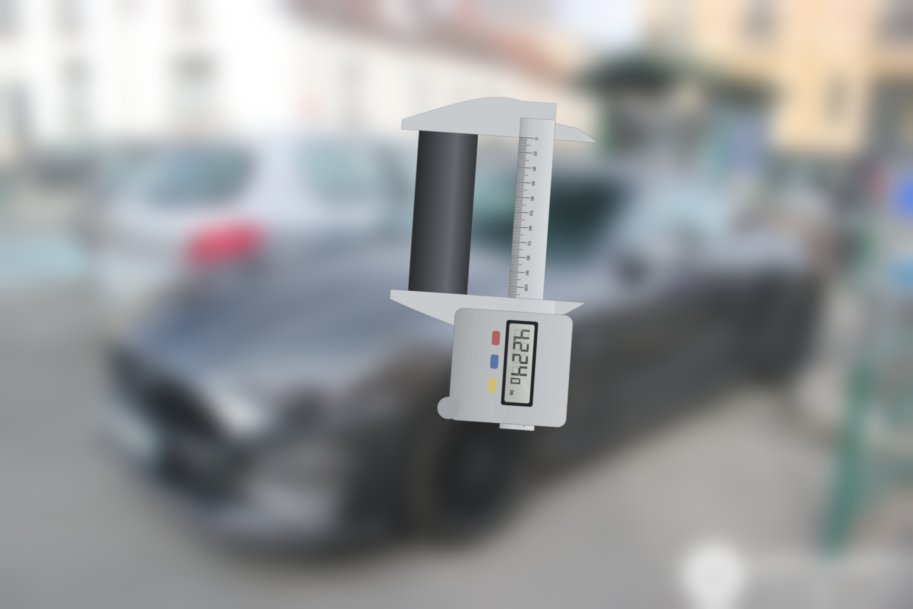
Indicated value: 4.2240 in
